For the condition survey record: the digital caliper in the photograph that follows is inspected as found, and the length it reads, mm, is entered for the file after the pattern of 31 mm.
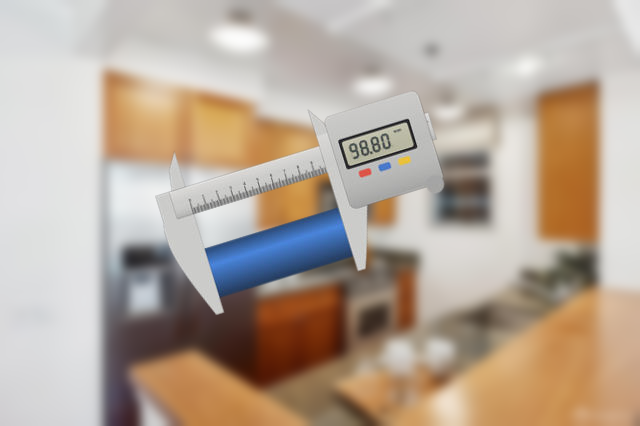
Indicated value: 98.80 mm
